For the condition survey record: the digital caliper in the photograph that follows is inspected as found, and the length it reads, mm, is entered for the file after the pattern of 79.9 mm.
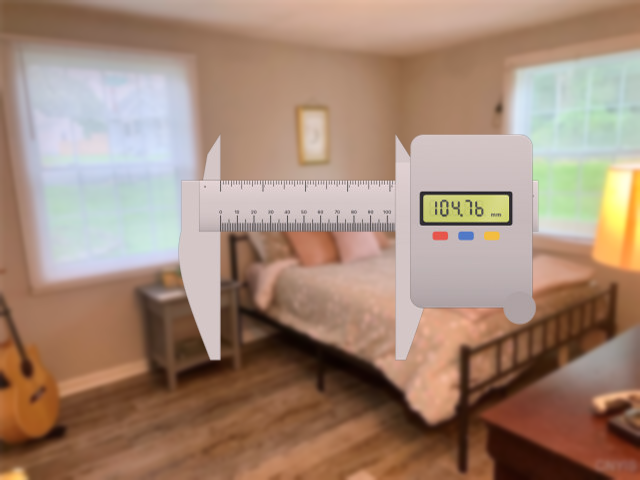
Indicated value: 104.76 mm
